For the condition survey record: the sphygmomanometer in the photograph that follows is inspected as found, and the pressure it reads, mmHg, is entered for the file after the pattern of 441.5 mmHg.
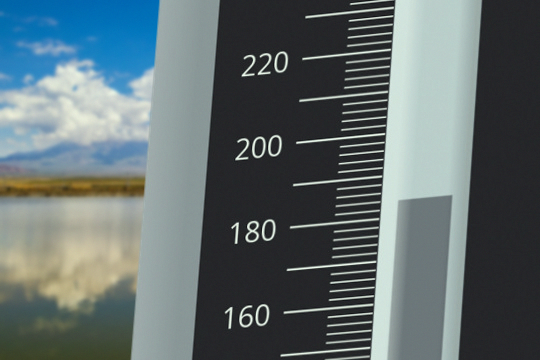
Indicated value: 184 mmHg
